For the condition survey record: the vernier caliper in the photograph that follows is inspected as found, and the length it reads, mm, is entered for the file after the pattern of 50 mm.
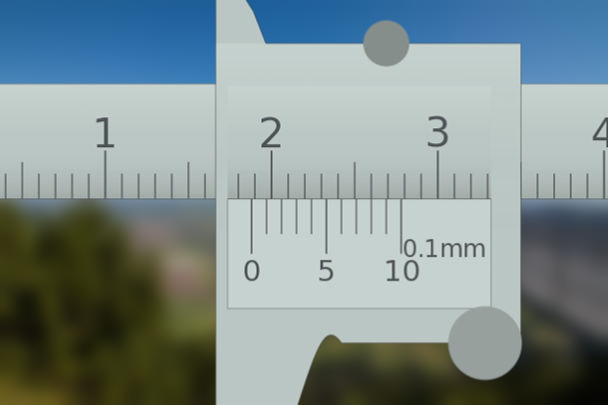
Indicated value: 18.8 mm
